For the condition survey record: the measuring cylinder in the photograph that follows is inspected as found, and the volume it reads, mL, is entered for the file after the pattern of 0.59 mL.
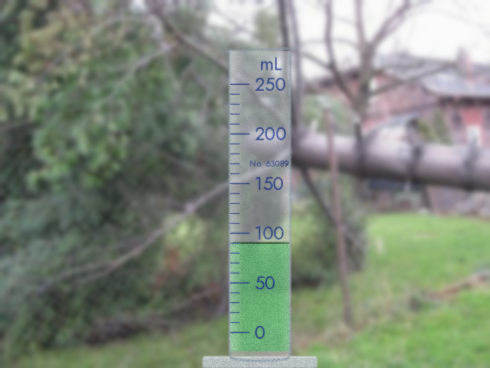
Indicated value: 90 mL
